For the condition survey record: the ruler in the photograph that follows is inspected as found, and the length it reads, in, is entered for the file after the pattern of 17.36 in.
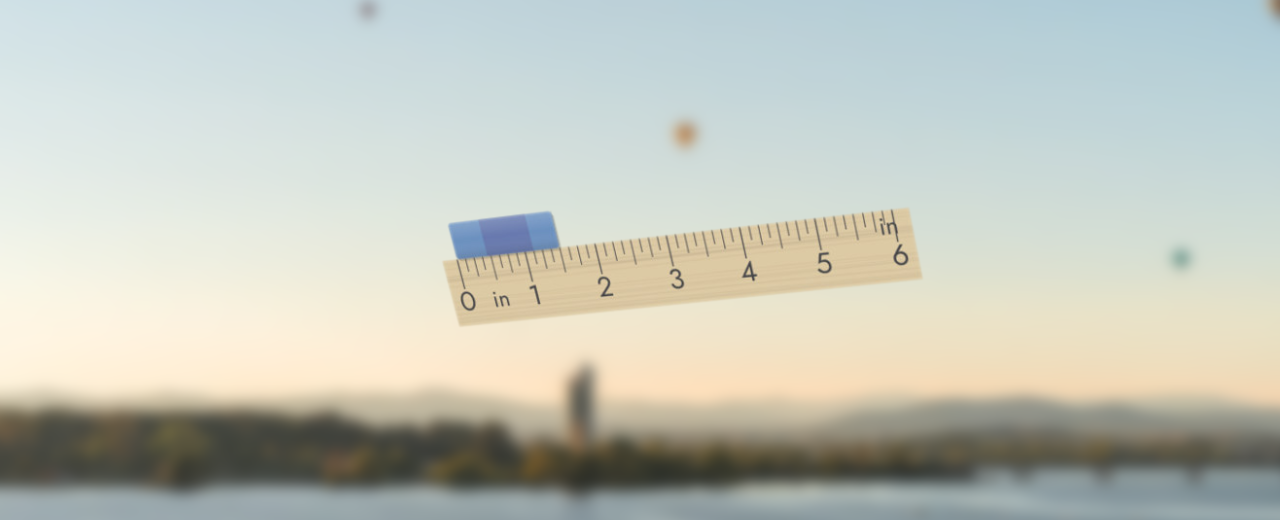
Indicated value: 1.5 in
